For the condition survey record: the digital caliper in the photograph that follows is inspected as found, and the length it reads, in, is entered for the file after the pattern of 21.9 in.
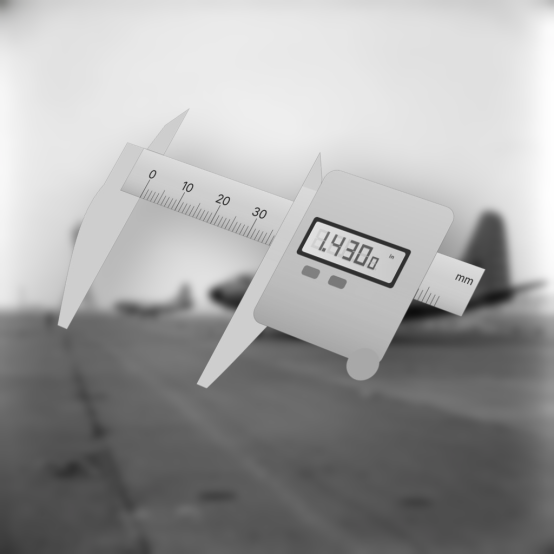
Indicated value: 1.4300 in
